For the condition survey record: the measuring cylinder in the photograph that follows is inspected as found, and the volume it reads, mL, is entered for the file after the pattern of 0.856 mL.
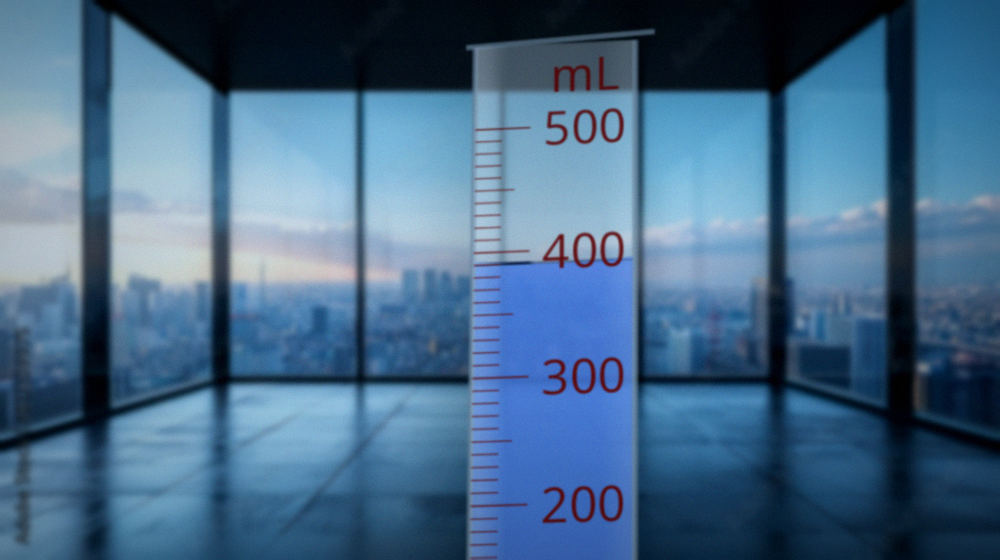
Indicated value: 390 mL
